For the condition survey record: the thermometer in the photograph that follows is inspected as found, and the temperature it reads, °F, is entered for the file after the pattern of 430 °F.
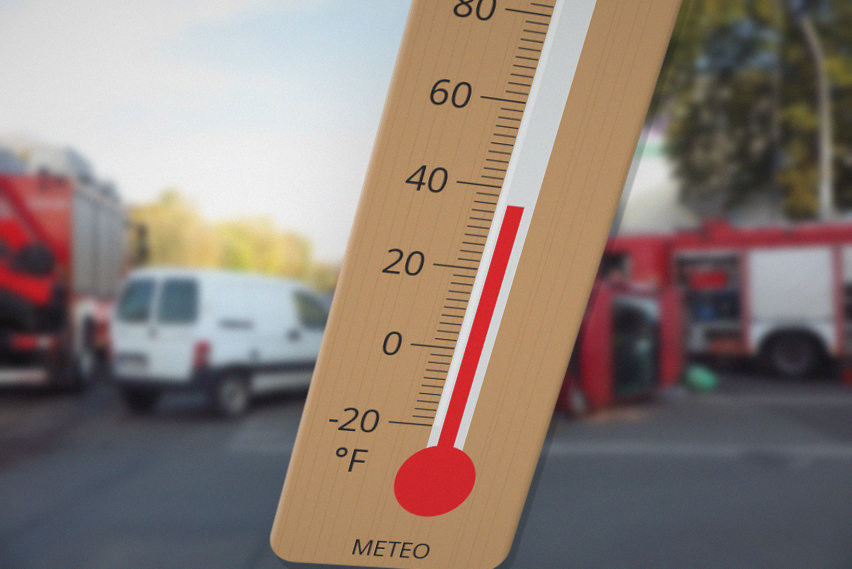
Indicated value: 36 °F
